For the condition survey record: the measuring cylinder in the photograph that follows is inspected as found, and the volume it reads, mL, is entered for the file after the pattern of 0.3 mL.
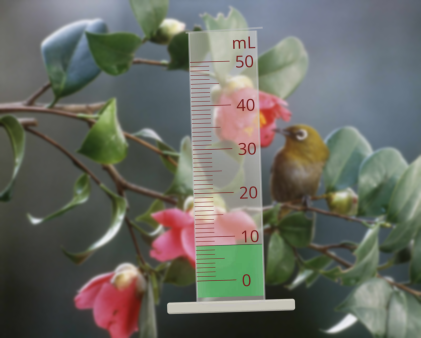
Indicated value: 8 mL
